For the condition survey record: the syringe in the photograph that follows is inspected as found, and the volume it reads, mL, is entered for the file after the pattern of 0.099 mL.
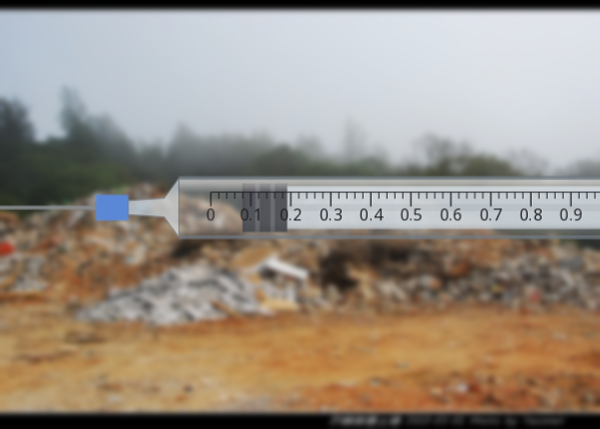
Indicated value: 0.08 mL
